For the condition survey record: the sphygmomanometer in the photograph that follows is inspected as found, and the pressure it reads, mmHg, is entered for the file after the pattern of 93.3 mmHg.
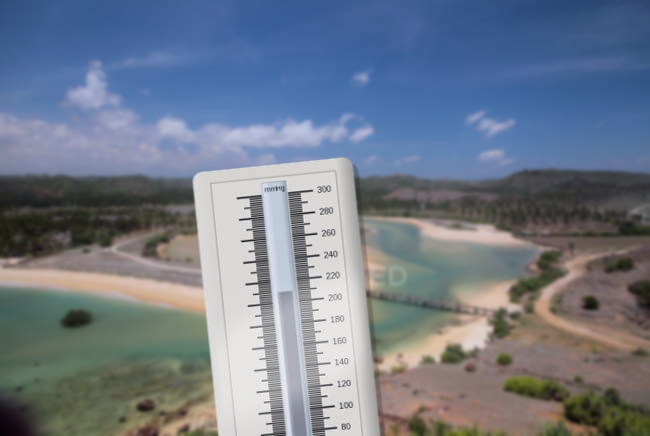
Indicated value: 210 mmHg
